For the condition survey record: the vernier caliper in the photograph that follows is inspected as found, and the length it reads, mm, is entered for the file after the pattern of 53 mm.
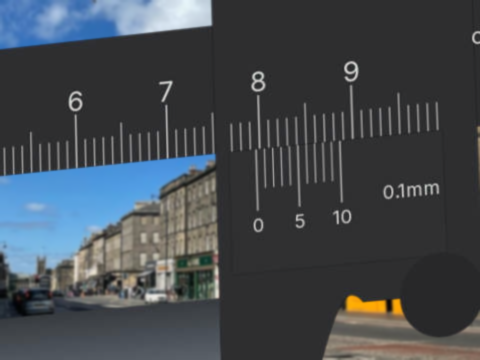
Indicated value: 79.6 mm
